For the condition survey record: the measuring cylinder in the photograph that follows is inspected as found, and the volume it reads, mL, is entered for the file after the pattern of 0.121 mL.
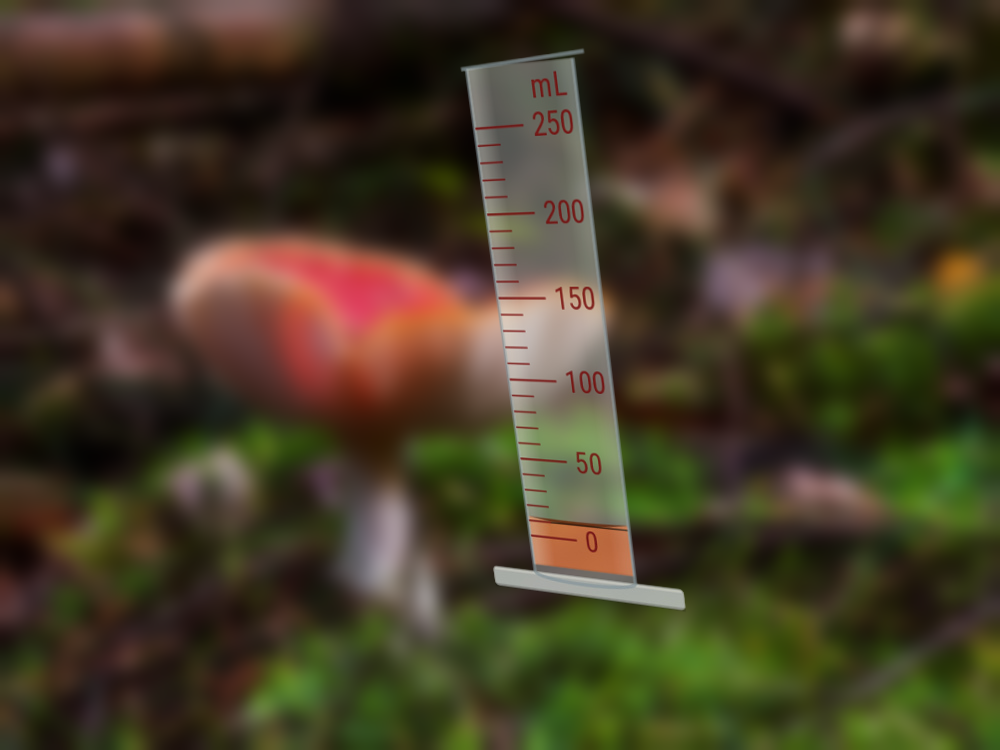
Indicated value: 10 mL
